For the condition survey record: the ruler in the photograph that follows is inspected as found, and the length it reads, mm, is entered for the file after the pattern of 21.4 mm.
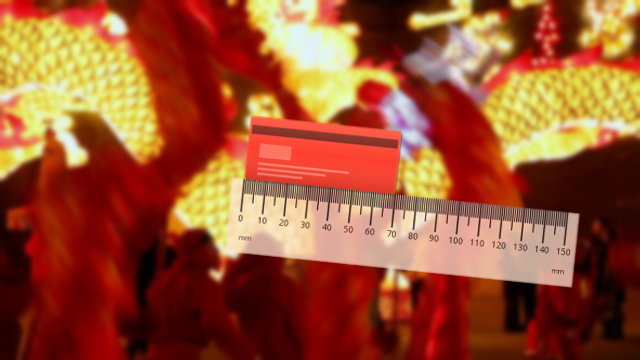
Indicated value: 70 mm
